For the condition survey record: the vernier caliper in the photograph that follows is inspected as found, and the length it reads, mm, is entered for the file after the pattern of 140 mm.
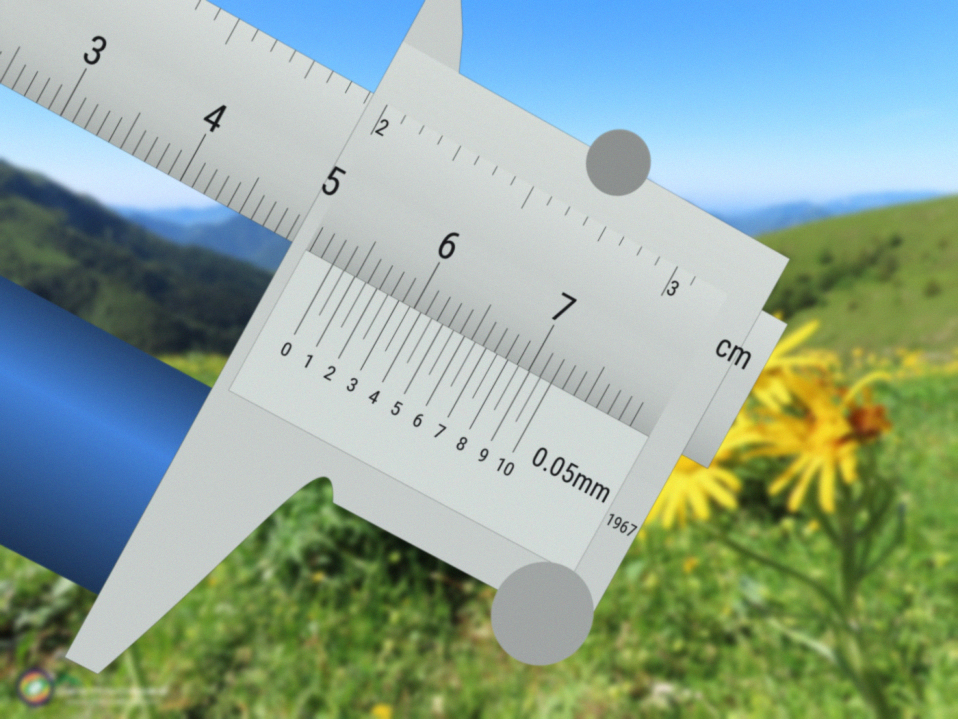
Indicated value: 53.0 mm
